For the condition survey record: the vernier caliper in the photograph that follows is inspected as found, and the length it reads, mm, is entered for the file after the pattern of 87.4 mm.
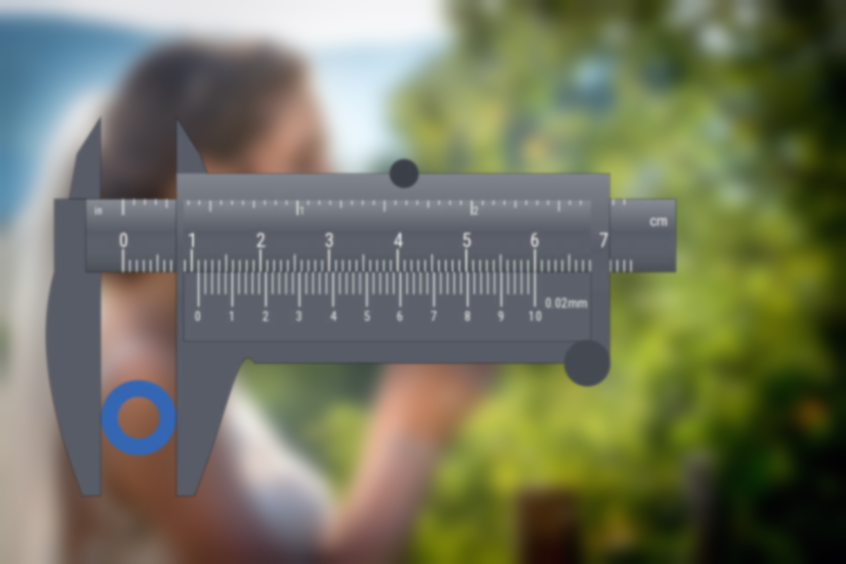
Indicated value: 11.0 mm
